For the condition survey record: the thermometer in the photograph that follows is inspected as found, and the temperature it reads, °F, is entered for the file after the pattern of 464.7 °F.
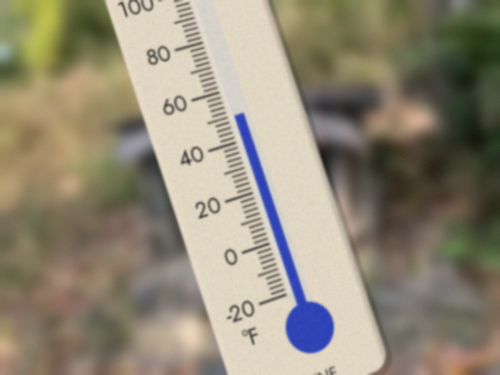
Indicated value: 50 °F
